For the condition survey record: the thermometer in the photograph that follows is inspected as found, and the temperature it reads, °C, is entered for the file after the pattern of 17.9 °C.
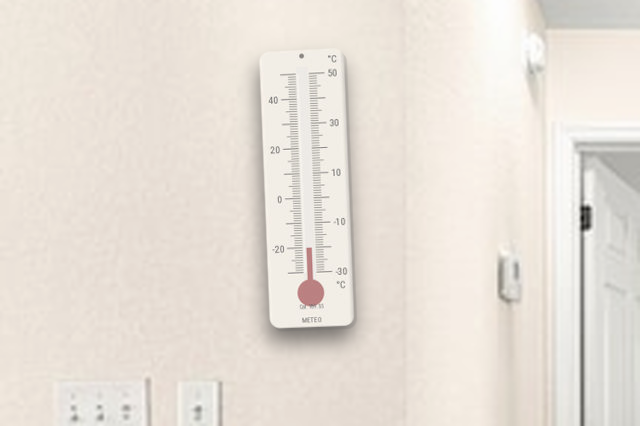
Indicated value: -20 °C
